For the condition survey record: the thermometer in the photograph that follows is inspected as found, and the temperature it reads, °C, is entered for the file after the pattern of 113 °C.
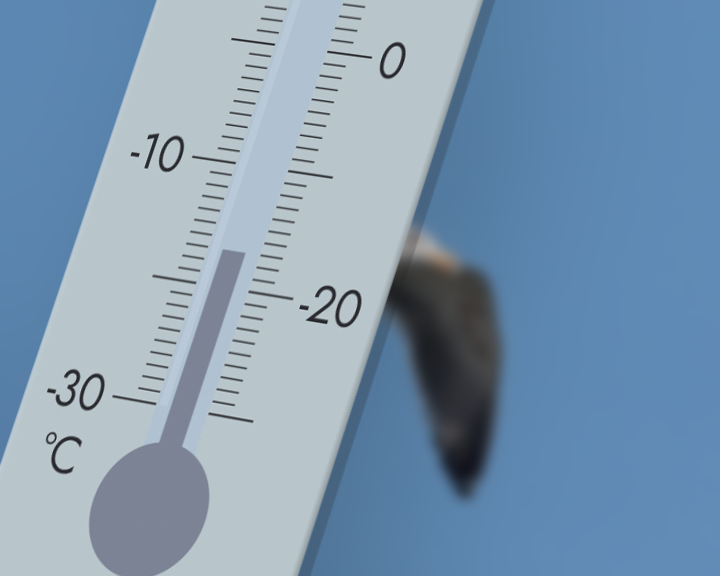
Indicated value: -17 °C
